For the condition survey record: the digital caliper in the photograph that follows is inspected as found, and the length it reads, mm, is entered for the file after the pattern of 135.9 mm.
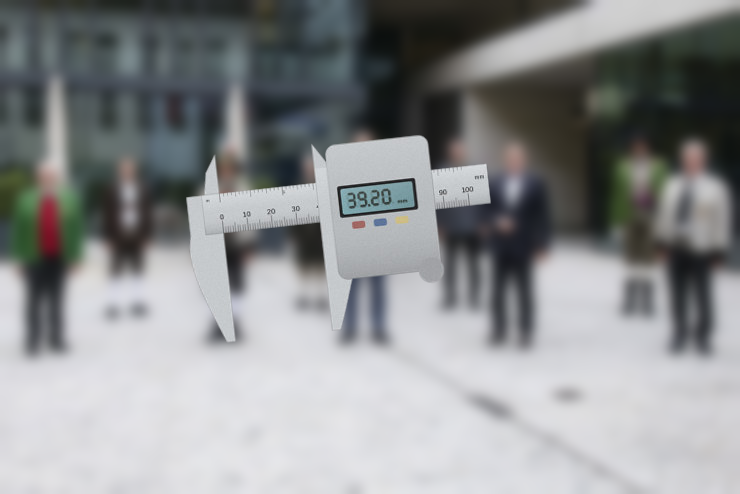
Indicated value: 39.20 mm
